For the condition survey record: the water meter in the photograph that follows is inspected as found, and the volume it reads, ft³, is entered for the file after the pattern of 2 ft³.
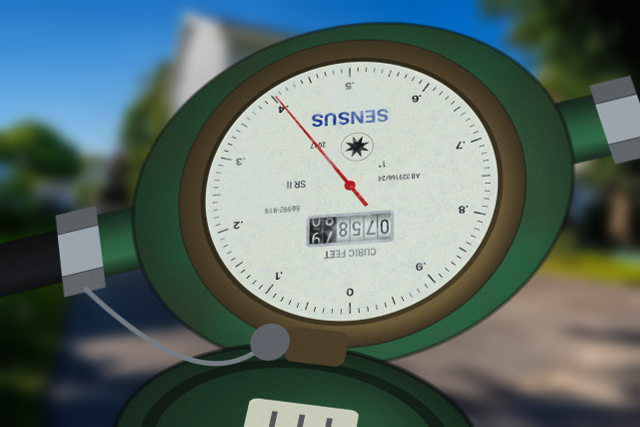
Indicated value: 75879.40 ft³
